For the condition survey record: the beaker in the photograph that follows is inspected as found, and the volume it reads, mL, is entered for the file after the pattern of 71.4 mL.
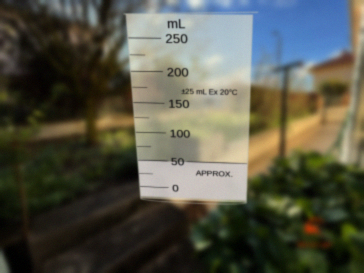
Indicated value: 50 mL
